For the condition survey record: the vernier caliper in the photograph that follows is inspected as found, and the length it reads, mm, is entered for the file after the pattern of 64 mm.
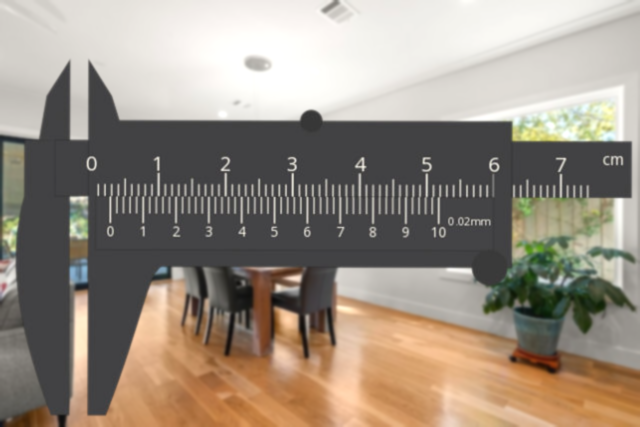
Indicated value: 2.8 mm
